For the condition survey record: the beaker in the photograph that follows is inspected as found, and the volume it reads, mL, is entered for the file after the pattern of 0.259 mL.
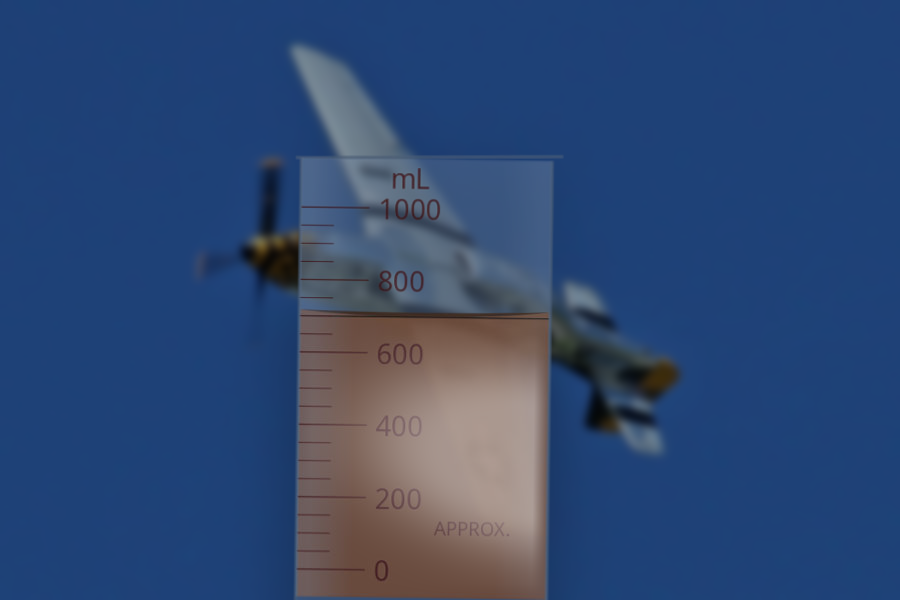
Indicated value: 700 mL
